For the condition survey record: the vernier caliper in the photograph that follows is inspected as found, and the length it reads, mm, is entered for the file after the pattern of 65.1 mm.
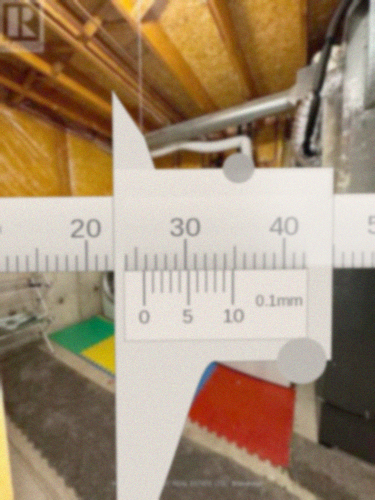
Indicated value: 25.8 mm
